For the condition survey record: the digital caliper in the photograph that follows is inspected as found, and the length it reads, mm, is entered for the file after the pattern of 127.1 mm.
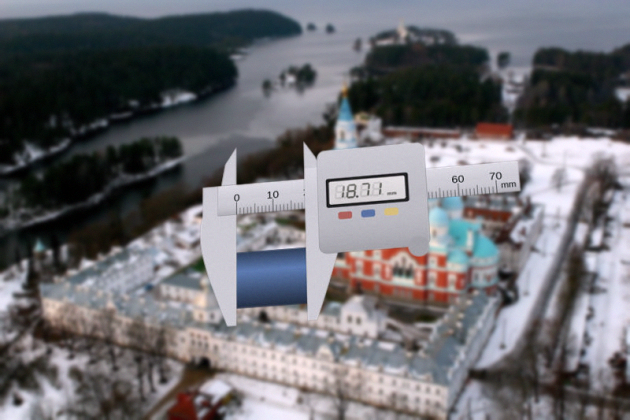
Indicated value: 18.71 mm
